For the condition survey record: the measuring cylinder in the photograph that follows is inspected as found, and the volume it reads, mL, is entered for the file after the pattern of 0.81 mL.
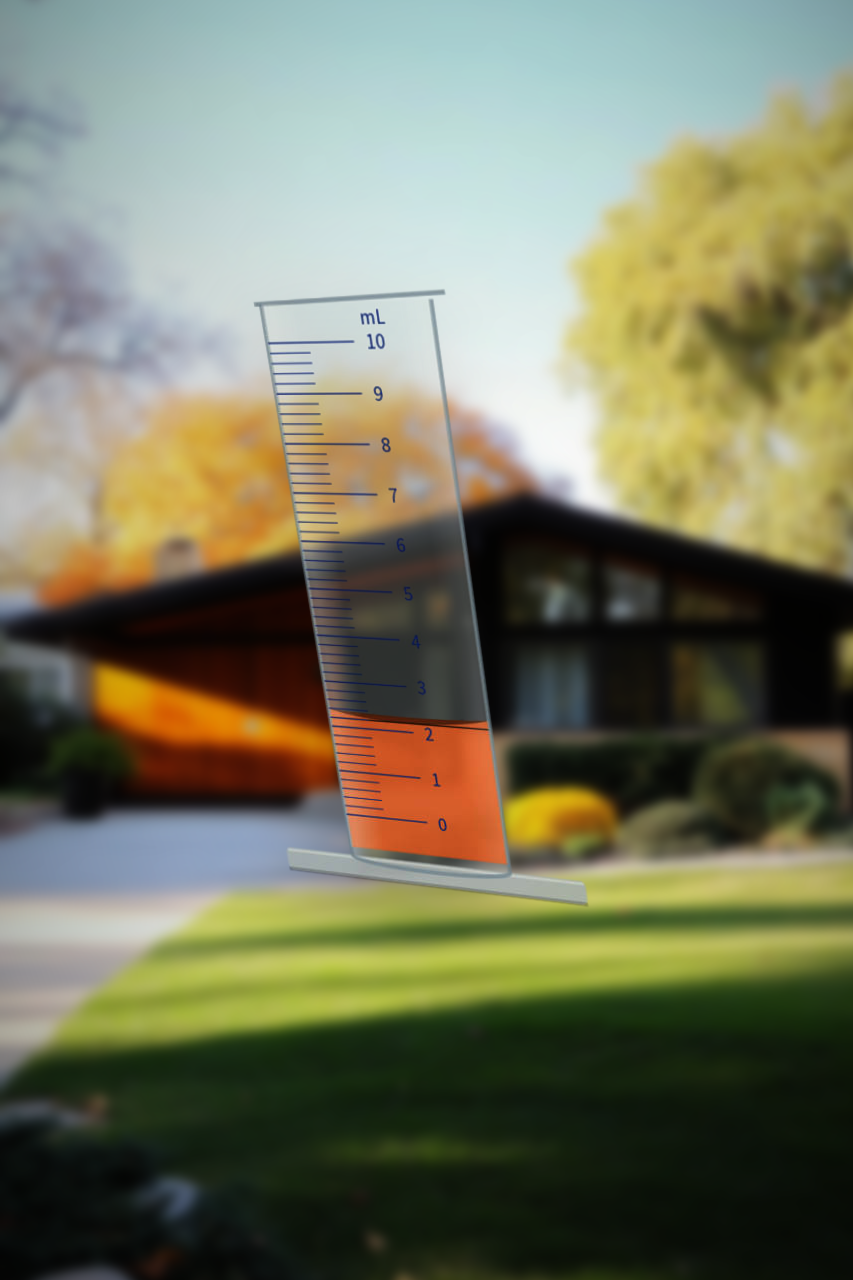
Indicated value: 2.2 mL
